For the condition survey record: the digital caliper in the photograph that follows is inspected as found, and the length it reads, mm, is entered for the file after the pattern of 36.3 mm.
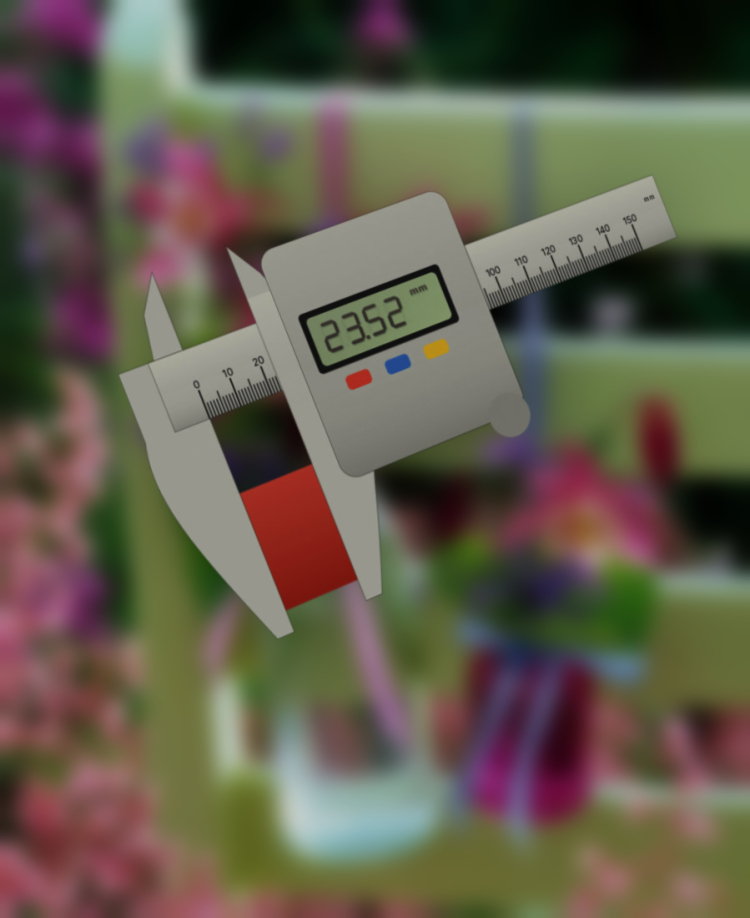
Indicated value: 23.52 mm
